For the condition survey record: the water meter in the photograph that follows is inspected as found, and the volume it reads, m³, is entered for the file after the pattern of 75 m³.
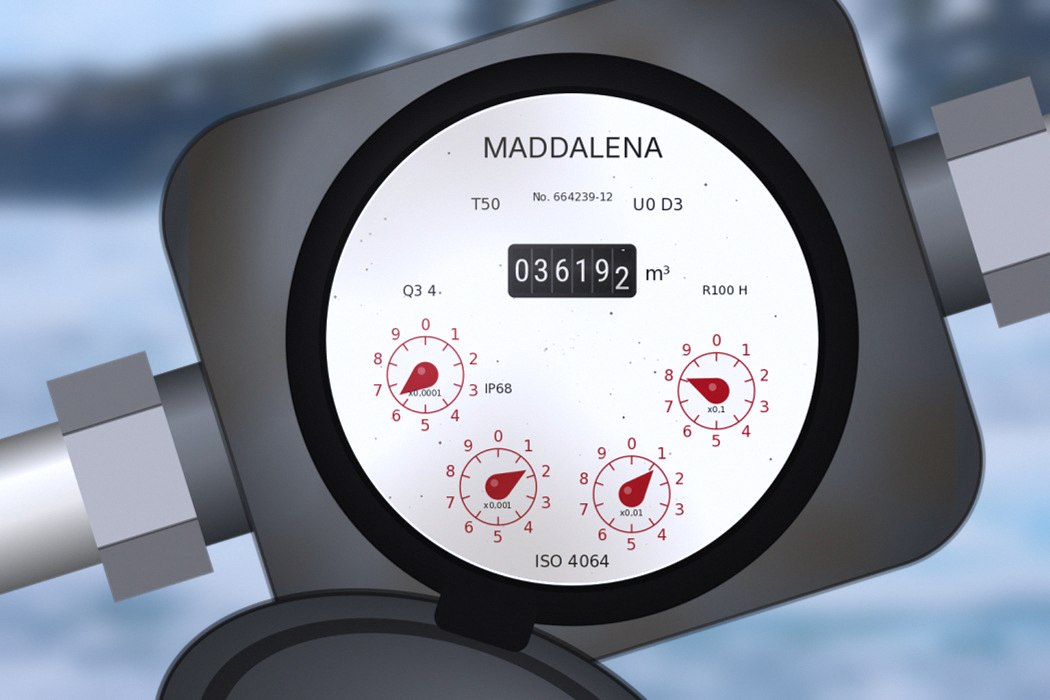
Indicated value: 36191.8116 m³
